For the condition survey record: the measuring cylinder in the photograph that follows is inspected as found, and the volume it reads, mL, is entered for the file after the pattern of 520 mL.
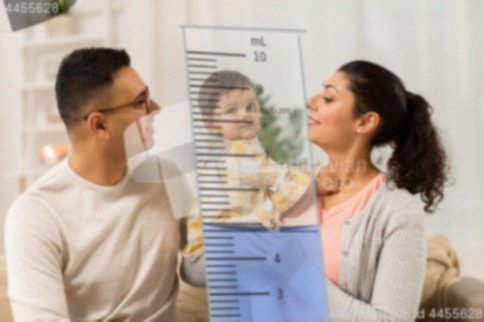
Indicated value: 4.8 mL
